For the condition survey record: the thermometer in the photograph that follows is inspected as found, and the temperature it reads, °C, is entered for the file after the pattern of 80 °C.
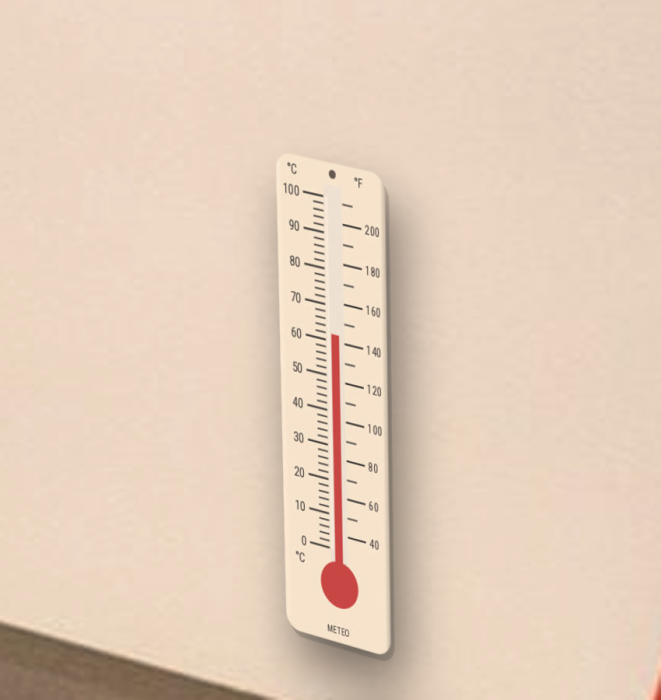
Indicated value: 62 °C
